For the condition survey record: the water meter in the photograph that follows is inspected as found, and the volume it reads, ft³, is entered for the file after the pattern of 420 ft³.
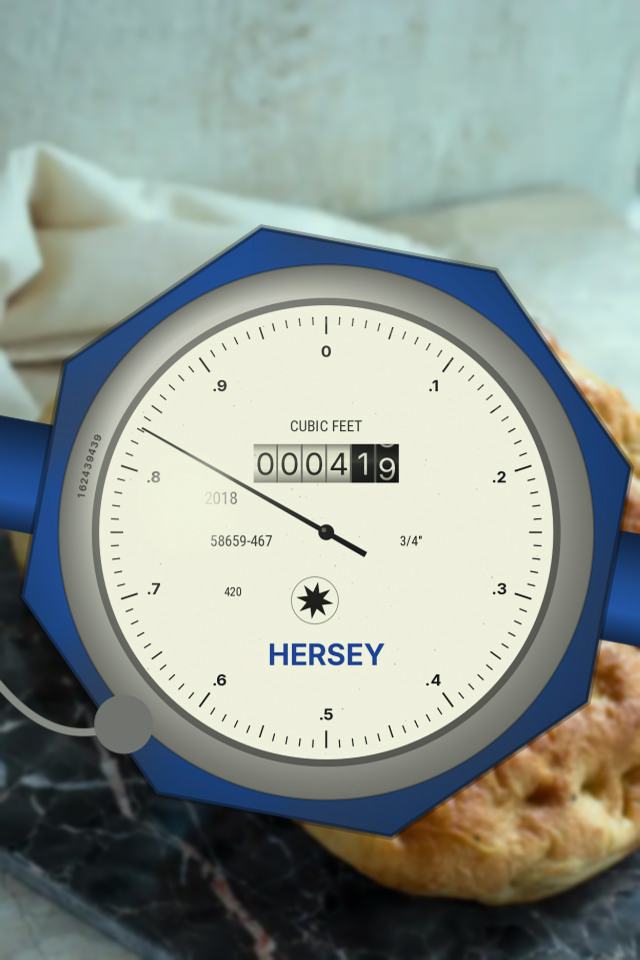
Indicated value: 418.83 ft³
